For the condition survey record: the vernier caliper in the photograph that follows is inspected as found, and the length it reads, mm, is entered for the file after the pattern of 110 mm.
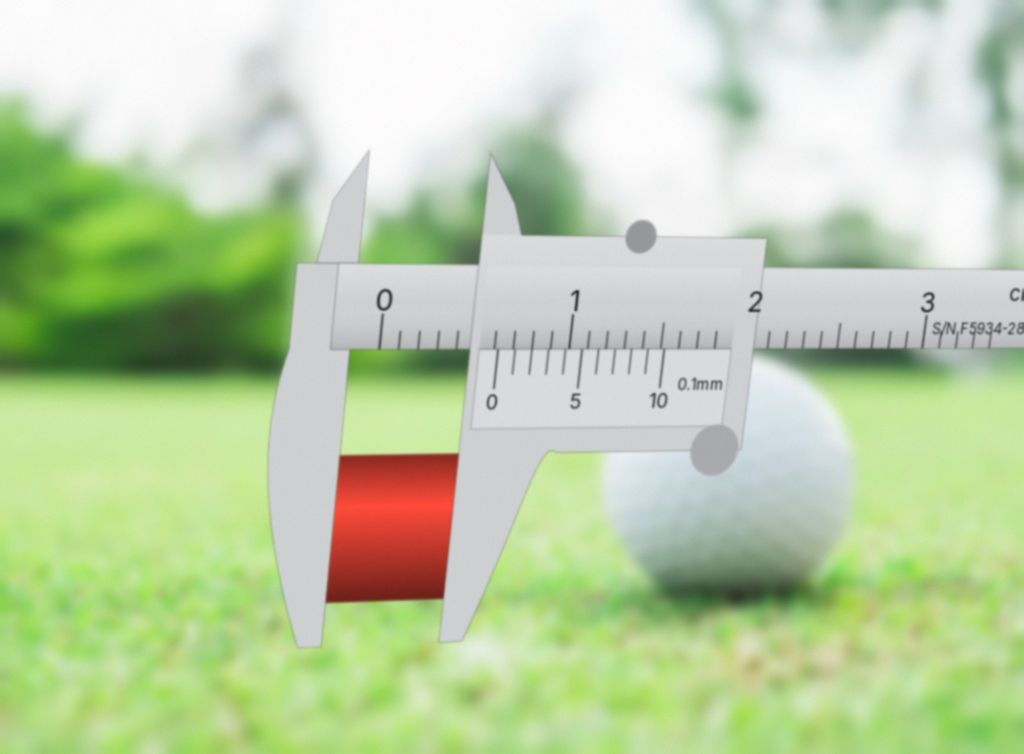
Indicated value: 6.2 mm
